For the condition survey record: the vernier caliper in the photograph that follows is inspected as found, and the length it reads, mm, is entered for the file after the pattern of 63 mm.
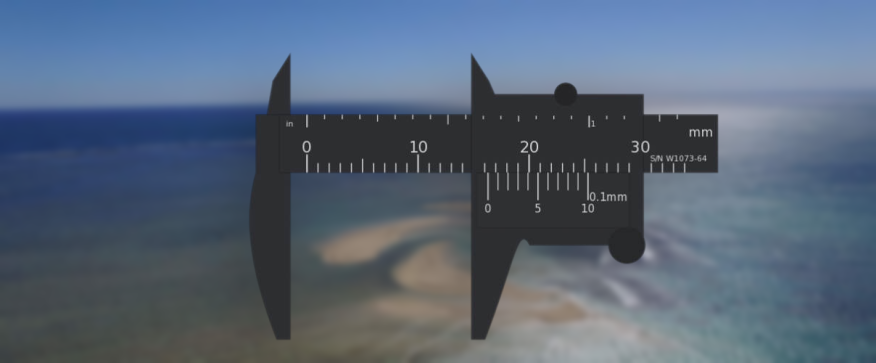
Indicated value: 16.3 mm
